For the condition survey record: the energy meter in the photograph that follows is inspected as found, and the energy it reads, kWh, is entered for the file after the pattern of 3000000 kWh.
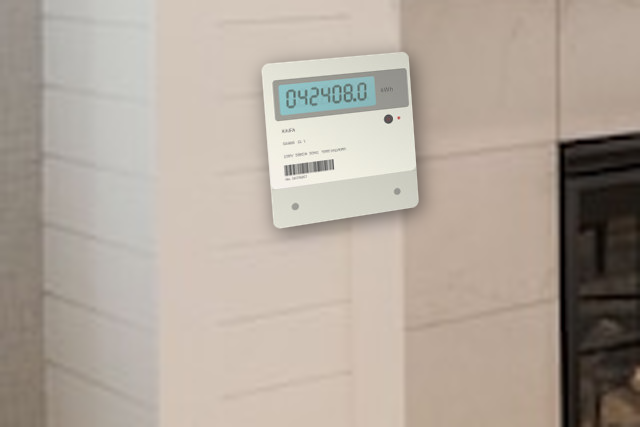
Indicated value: 42408.0 kWh
